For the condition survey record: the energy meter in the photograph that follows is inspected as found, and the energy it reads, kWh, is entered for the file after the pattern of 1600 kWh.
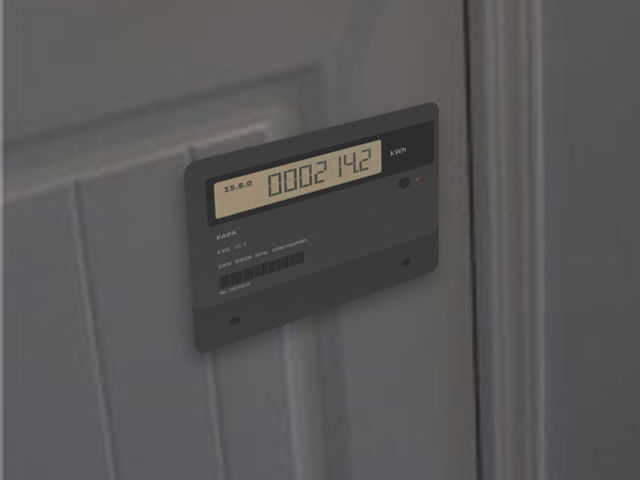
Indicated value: 214.2 kWh
